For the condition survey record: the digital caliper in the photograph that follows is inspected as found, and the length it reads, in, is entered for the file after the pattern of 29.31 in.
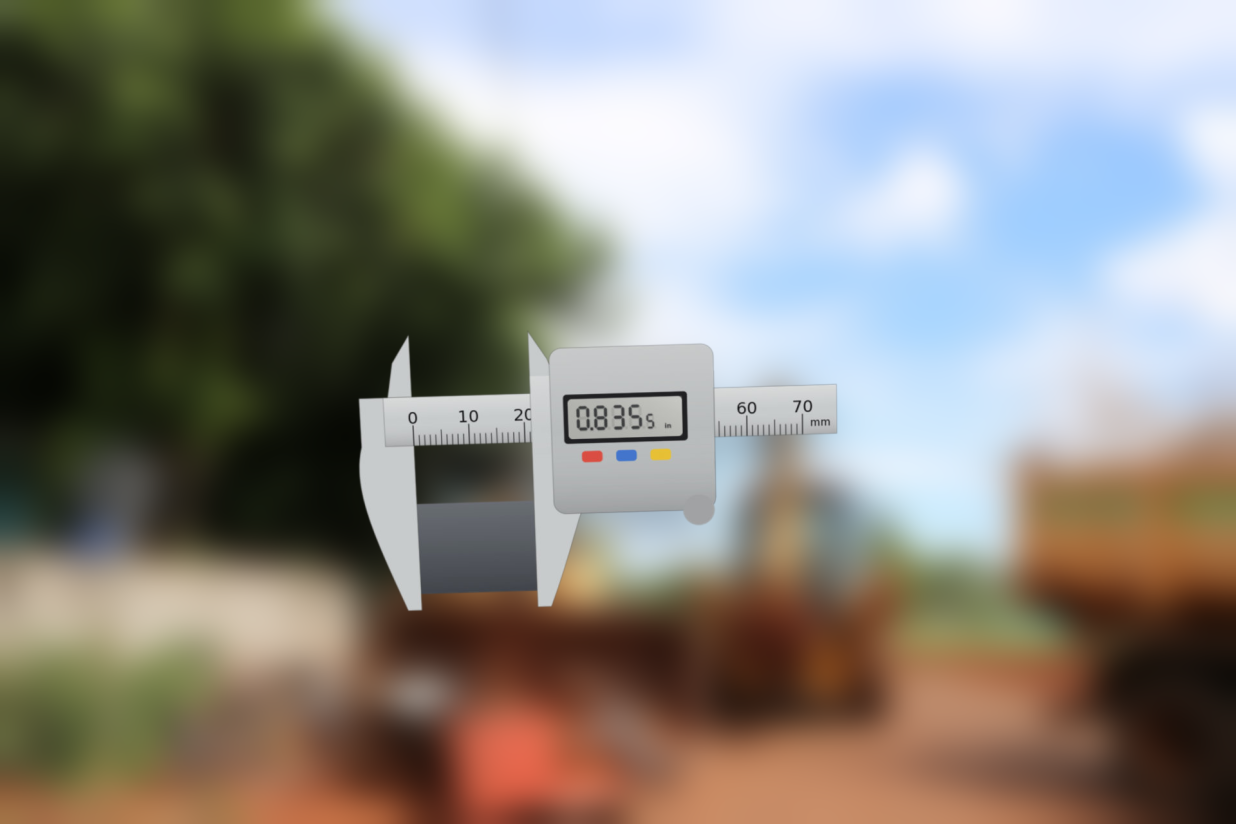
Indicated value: 0.8355 in
